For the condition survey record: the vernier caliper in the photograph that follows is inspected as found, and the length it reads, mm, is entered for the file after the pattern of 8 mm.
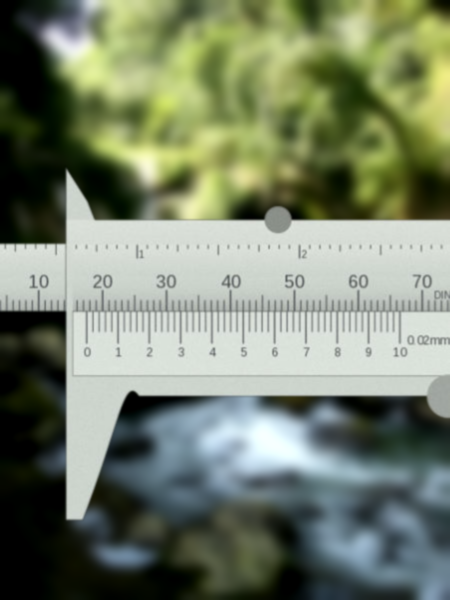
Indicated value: 17.5 mm
